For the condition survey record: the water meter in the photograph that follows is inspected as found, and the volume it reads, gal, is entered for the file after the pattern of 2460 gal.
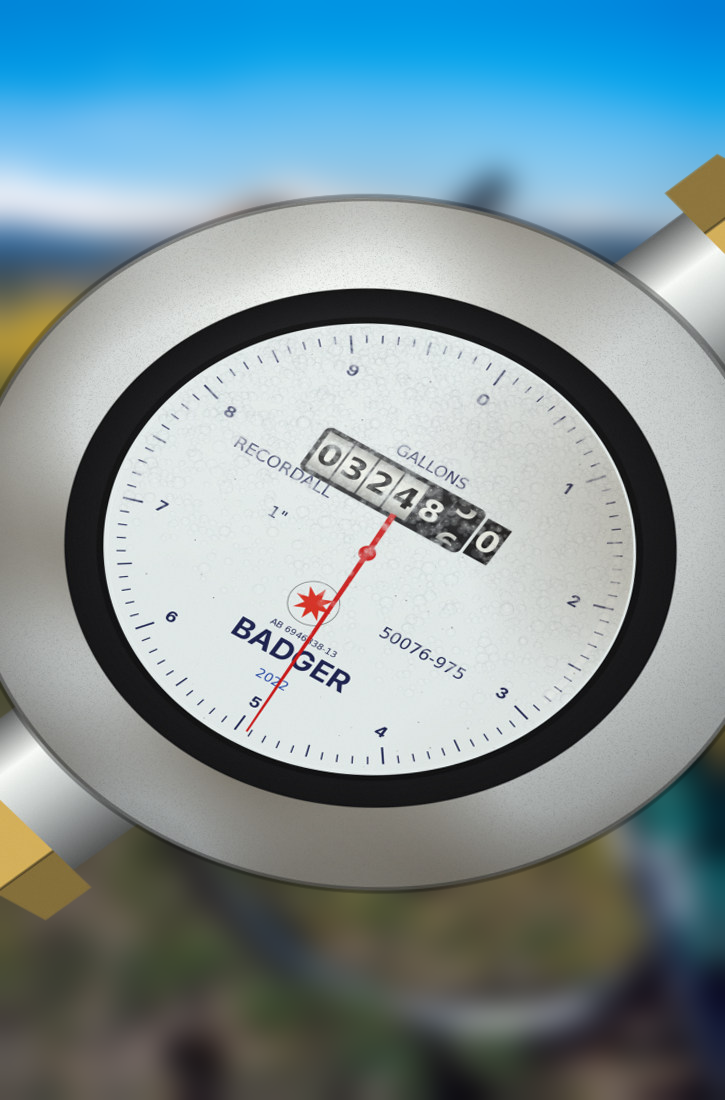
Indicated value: 324854.9 gal
